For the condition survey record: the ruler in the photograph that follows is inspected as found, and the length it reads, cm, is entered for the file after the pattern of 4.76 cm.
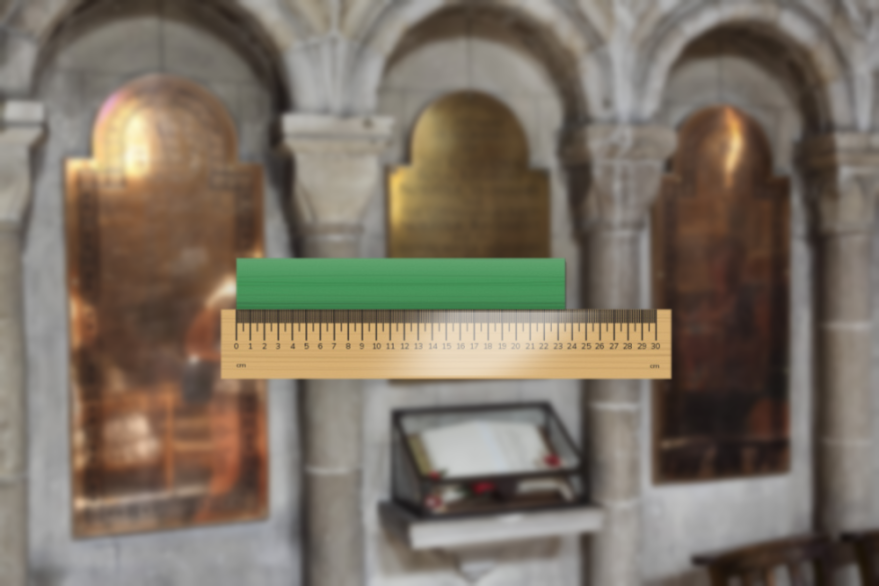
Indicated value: 23.5 cm
